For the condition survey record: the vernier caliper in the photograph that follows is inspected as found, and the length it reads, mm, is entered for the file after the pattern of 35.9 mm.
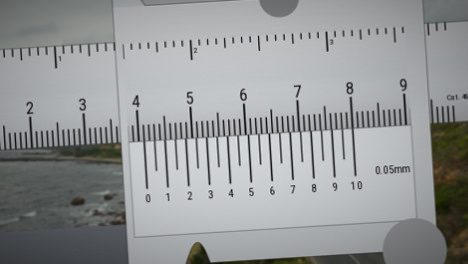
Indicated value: 41.0 mm
